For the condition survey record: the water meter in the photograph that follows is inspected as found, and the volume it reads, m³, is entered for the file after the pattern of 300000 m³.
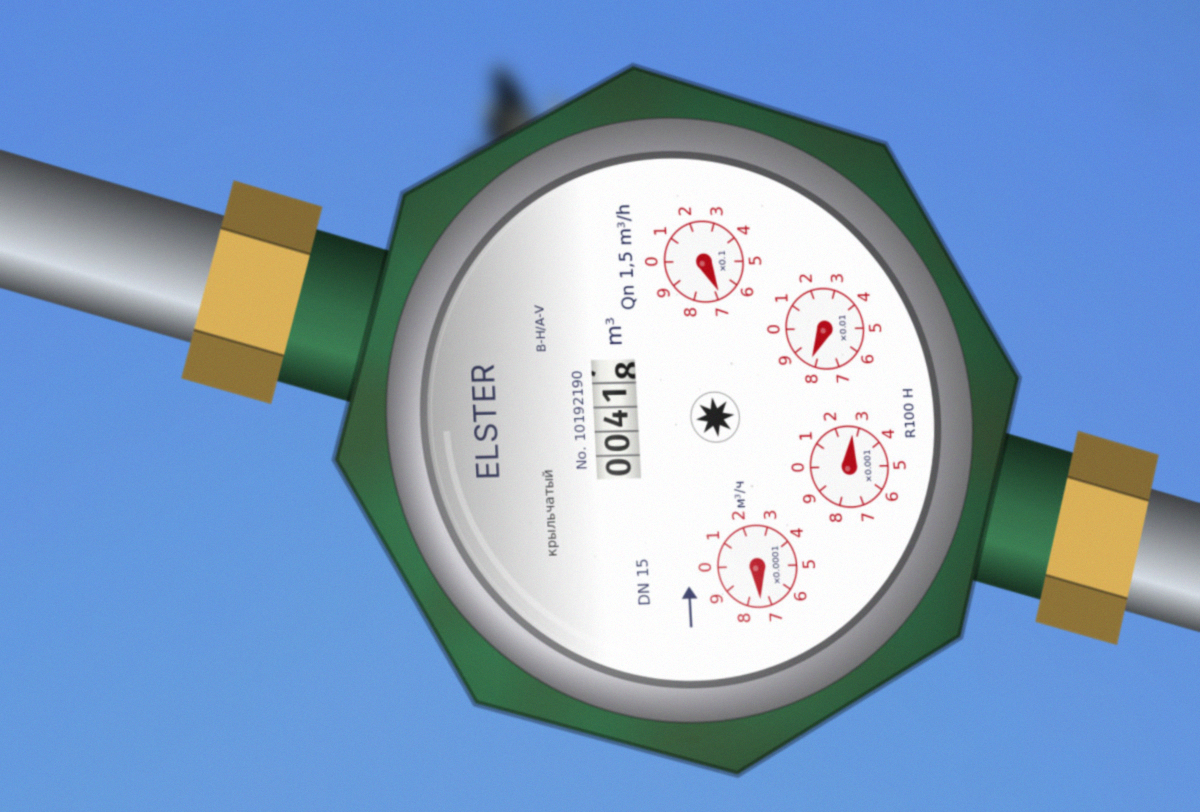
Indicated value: 417.6827 m³
